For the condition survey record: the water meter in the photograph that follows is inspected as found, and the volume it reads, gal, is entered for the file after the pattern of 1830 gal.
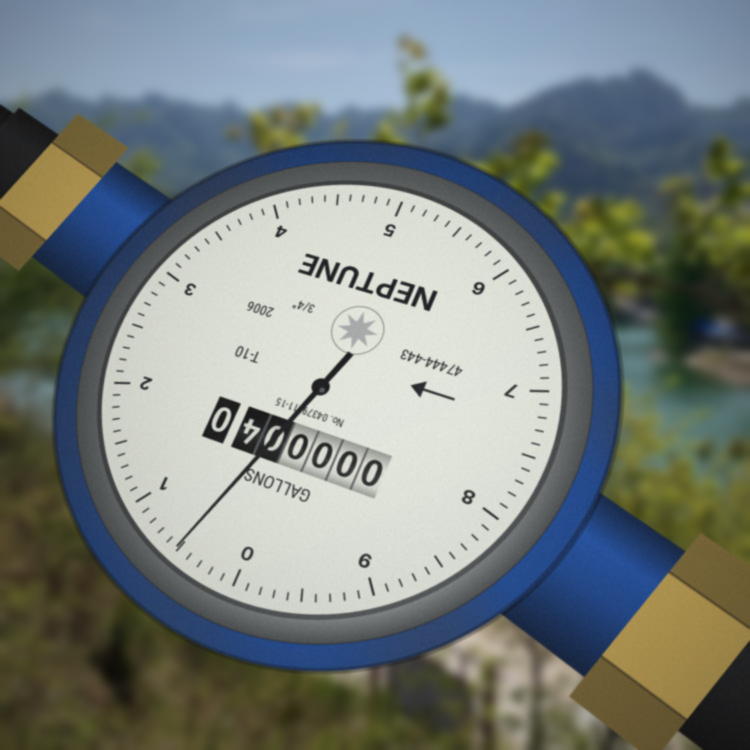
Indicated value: 40.5 gal
